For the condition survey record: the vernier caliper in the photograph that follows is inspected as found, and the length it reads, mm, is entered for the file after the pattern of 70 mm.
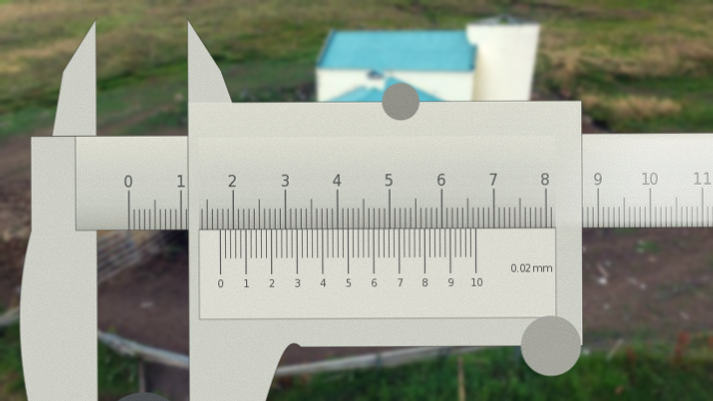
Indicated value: 17.5 mm
